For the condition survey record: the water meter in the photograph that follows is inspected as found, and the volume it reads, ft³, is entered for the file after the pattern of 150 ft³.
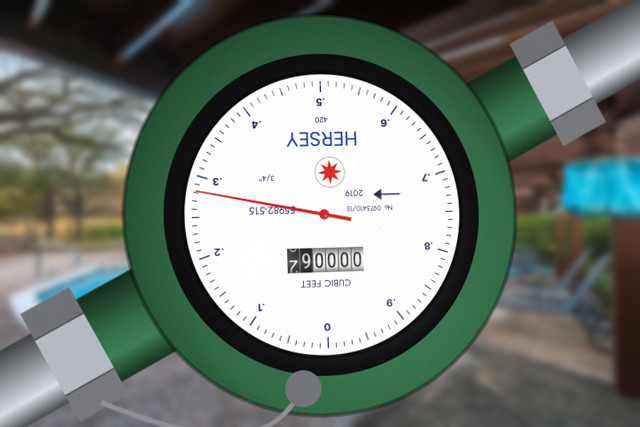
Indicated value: 62.28 ft³
